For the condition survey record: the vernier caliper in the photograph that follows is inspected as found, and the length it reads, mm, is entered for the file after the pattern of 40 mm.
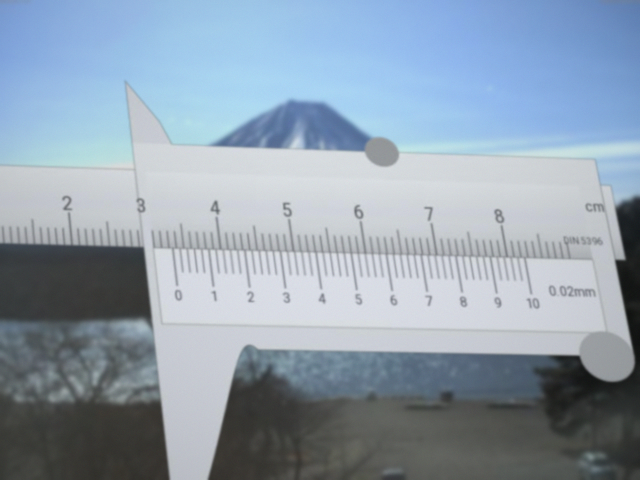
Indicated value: 33.5 mm
